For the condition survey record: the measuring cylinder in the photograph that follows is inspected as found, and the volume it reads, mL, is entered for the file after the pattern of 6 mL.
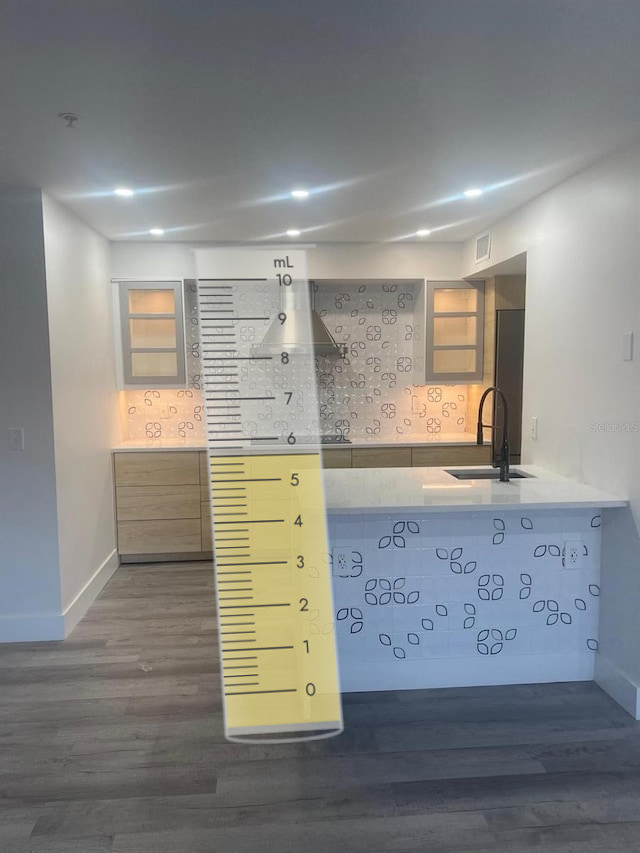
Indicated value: 5.6 mL
